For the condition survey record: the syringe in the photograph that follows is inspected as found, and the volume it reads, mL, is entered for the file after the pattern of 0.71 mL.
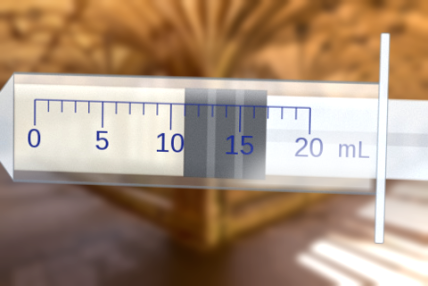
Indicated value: 11 mL
